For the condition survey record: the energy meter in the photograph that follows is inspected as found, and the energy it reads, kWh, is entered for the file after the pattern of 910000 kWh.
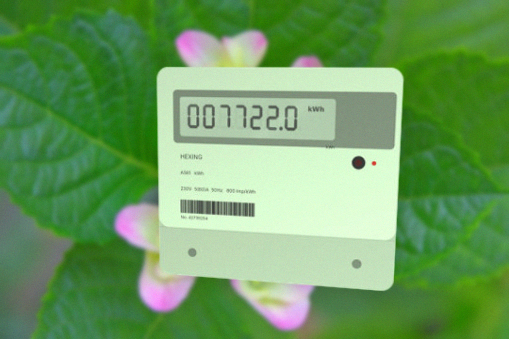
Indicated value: 7722.0 kWh
